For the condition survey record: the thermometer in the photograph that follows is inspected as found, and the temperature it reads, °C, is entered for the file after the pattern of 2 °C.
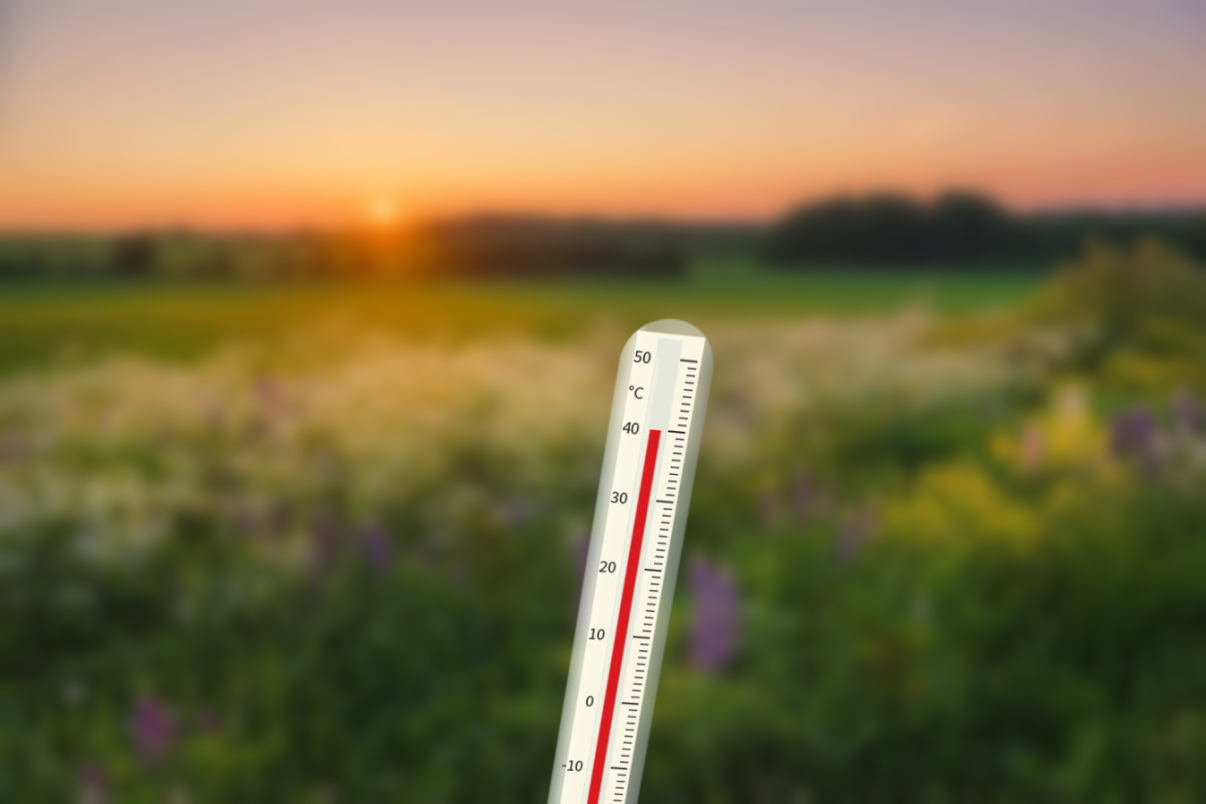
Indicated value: 40 °C
